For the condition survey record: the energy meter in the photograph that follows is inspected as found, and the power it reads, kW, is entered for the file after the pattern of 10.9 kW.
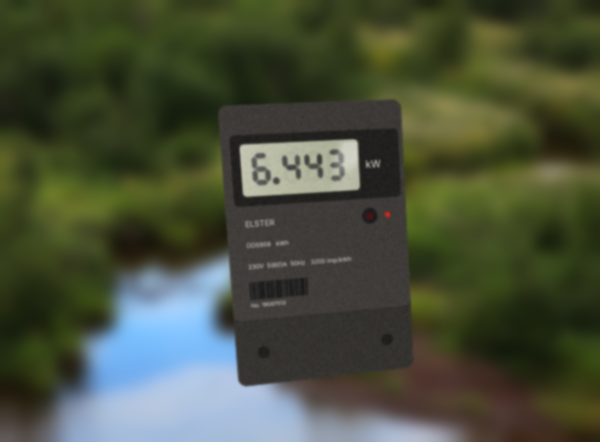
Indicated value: 6.443 kW
